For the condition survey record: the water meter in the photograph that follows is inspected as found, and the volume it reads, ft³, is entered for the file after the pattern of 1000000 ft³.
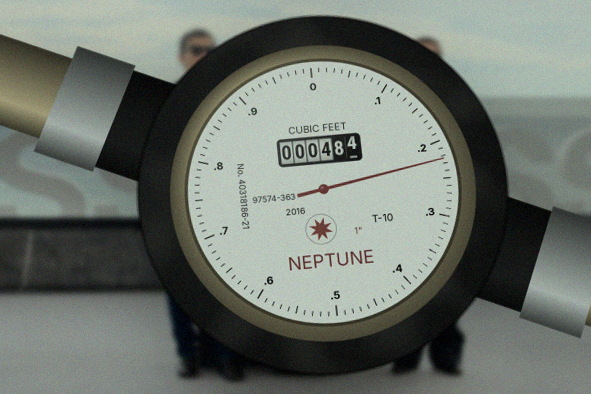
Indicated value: 484.22 ft³
